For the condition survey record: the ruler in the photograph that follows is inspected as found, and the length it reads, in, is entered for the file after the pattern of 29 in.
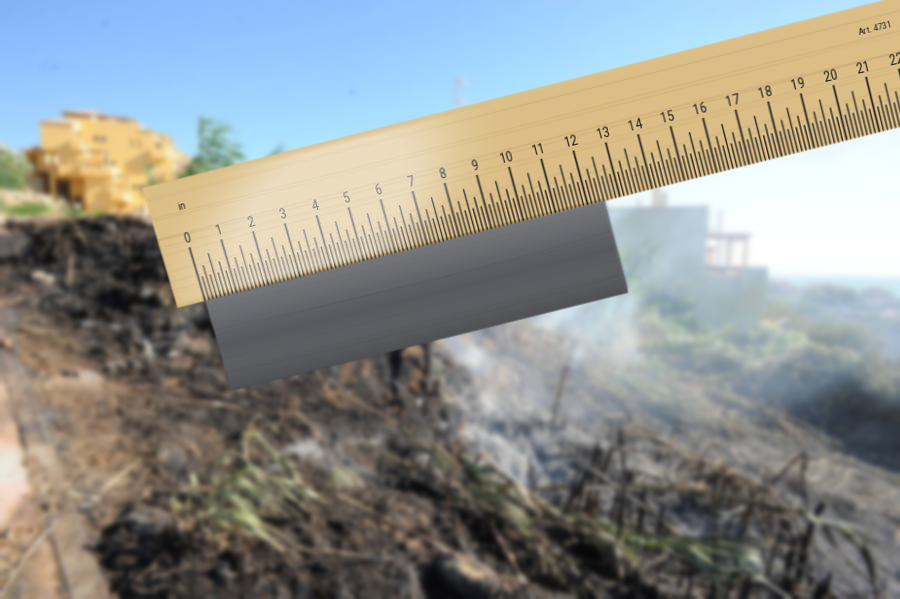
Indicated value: 12.5 in
